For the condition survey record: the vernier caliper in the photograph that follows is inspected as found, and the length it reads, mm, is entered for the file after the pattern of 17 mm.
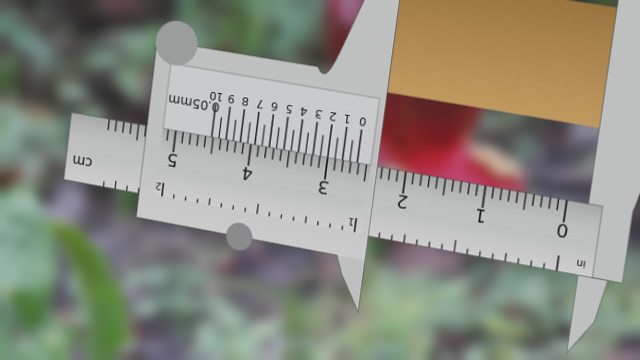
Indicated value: 26.2 mm
